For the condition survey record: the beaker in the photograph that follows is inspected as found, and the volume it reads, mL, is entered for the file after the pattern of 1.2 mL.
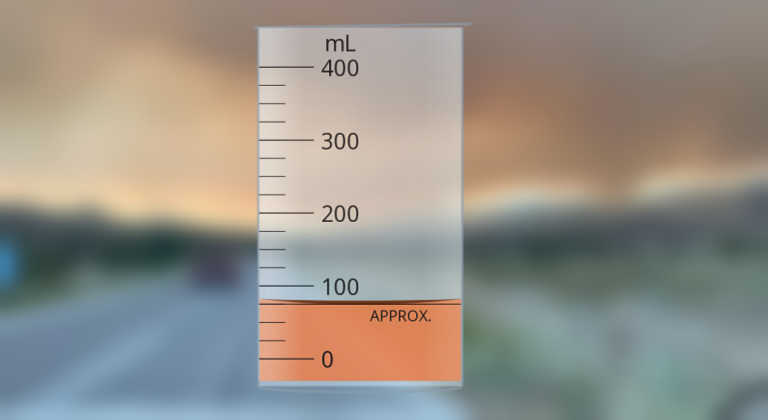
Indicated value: 75 mL
